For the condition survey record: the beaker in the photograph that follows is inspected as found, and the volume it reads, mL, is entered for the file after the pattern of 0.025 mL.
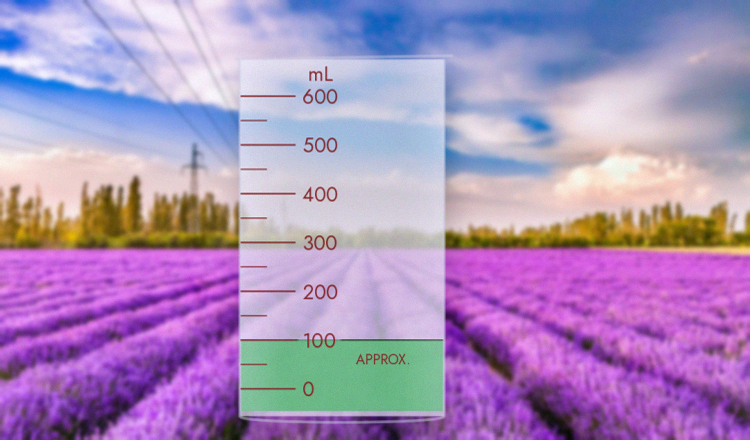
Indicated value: 100 mL
